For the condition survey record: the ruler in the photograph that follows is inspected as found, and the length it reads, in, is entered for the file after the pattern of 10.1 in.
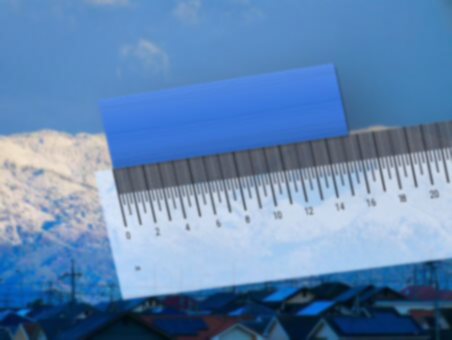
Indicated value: 15.5 in
